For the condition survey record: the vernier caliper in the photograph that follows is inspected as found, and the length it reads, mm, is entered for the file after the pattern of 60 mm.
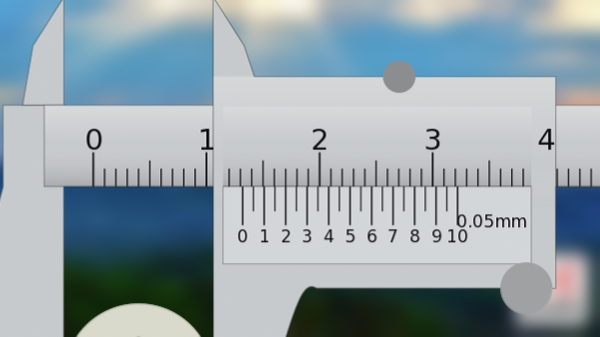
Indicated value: 13.2 mm
